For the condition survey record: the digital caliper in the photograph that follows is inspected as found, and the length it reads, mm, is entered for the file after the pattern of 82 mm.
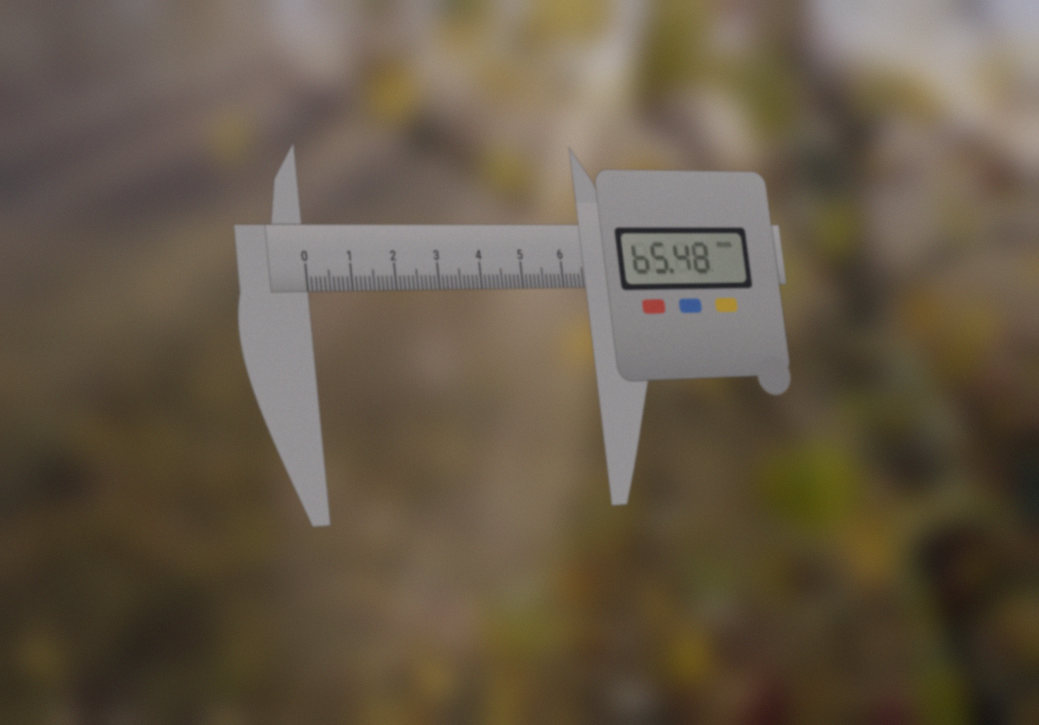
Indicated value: 65.48 mm
